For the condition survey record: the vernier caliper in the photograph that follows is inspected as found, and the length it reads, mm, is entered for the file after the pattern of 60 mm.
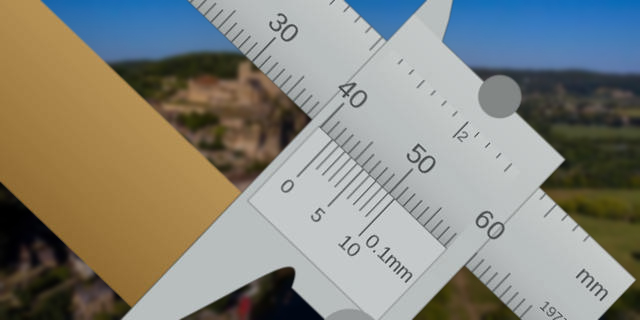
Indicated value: 41.8 mm
